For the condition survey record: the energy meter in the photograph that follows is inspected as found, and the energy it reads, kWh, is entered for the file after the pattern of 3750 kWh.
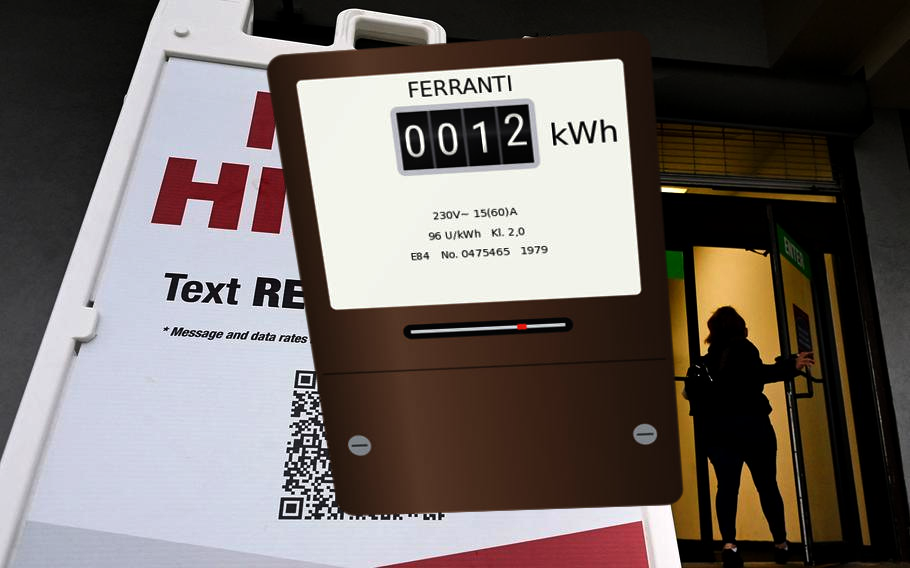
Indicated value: 12 kWh
